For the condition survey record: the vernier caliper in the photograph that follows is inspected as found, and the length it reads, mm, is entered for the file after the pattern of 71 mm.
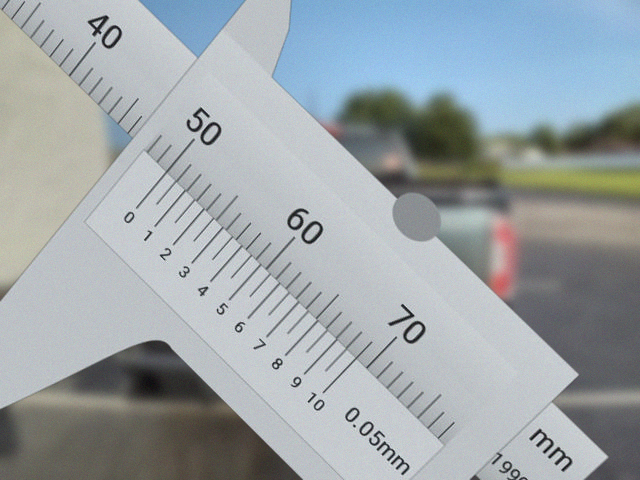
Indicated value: 50.0 mm
